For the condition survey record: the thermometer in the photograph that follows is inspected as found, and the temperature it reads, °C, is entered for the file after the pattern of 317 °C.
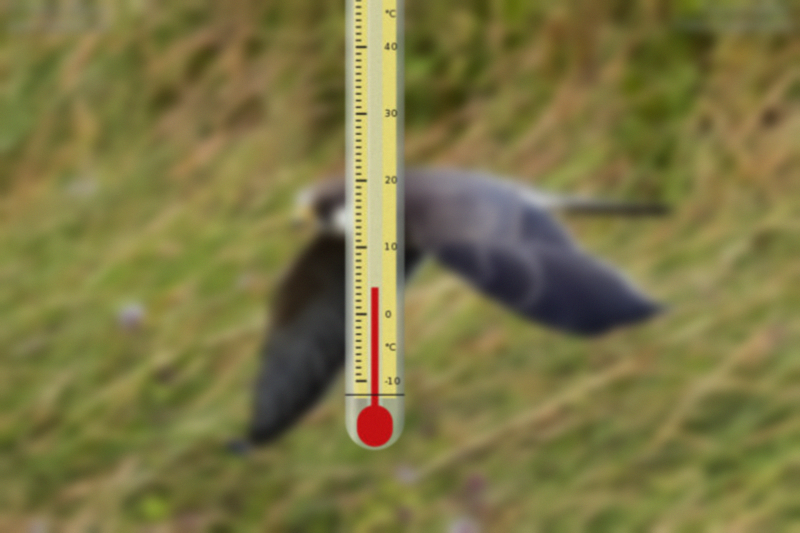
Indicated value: 4 °C
